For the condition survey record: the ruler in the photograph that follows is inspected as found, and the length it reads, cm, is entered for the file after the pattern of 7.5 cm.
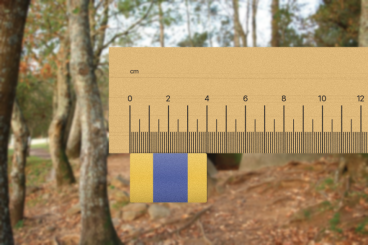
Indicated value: 4 cm
